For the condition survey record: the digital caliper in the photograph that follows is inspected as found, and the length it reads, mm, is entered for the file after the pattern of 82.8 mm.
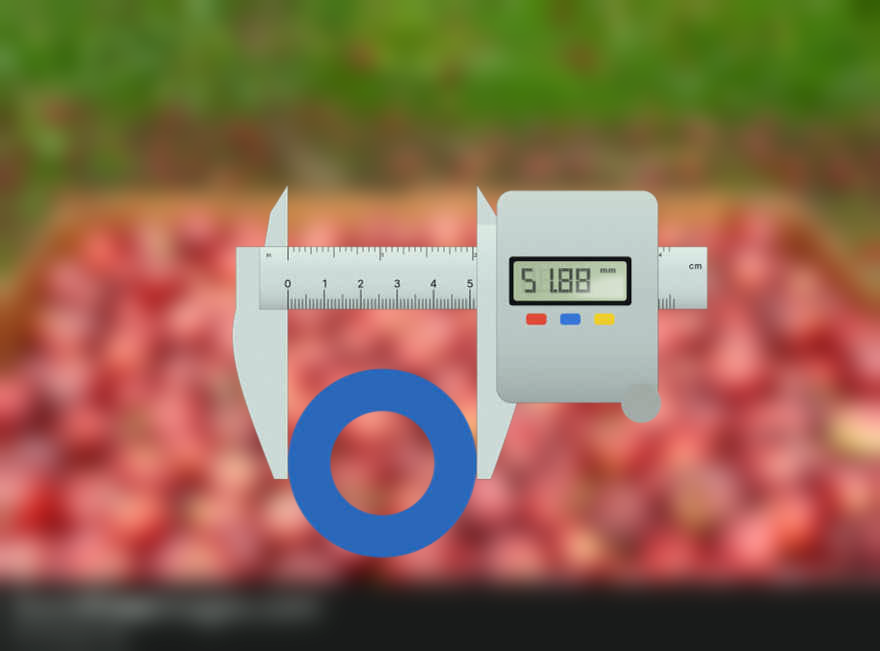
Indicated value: 51.88 mm
